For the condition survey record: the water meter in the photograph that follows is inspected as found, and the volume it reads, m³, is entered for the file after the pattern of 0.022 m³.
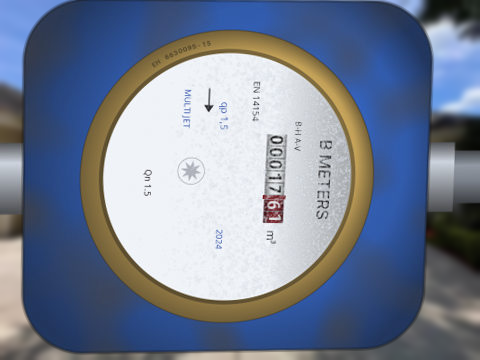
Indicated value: 17.61 m³
